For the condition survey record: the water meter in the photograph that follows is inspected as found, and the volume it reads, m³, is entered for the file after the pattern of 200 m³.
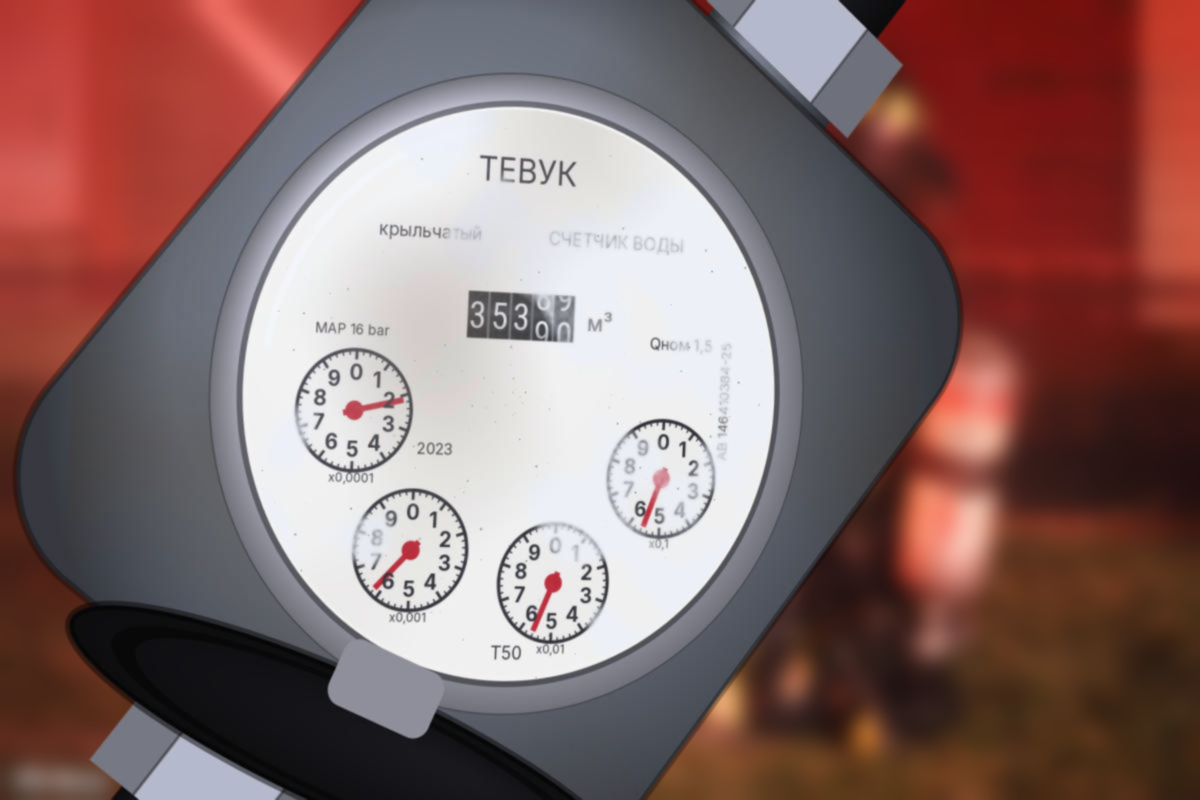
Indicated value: 35389.5562 m³
